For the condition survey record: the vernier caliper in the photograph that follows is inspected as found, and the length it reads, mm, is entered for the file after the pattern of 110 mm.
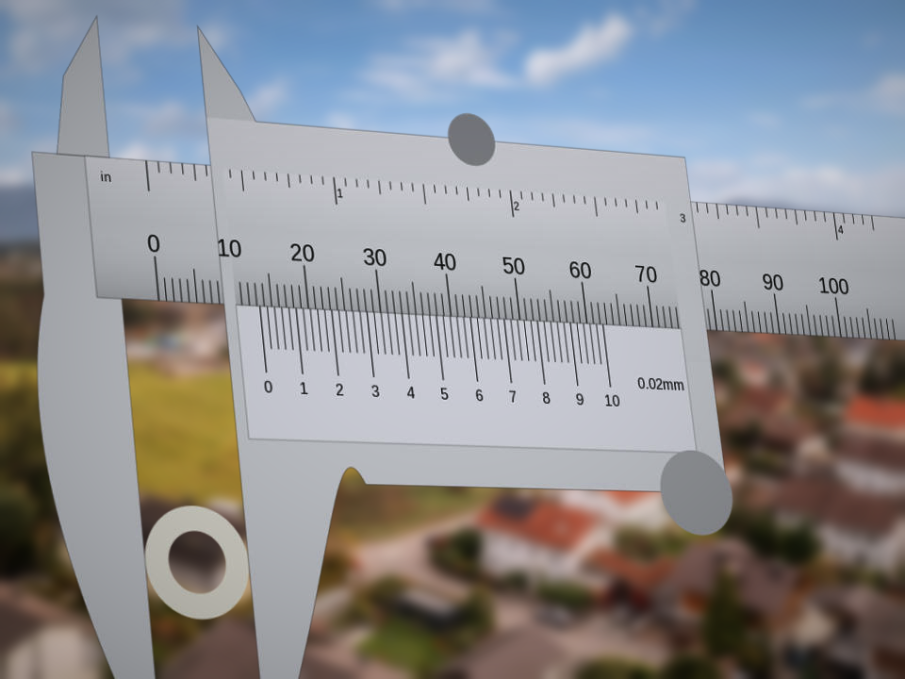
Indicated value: 13.4 mm
